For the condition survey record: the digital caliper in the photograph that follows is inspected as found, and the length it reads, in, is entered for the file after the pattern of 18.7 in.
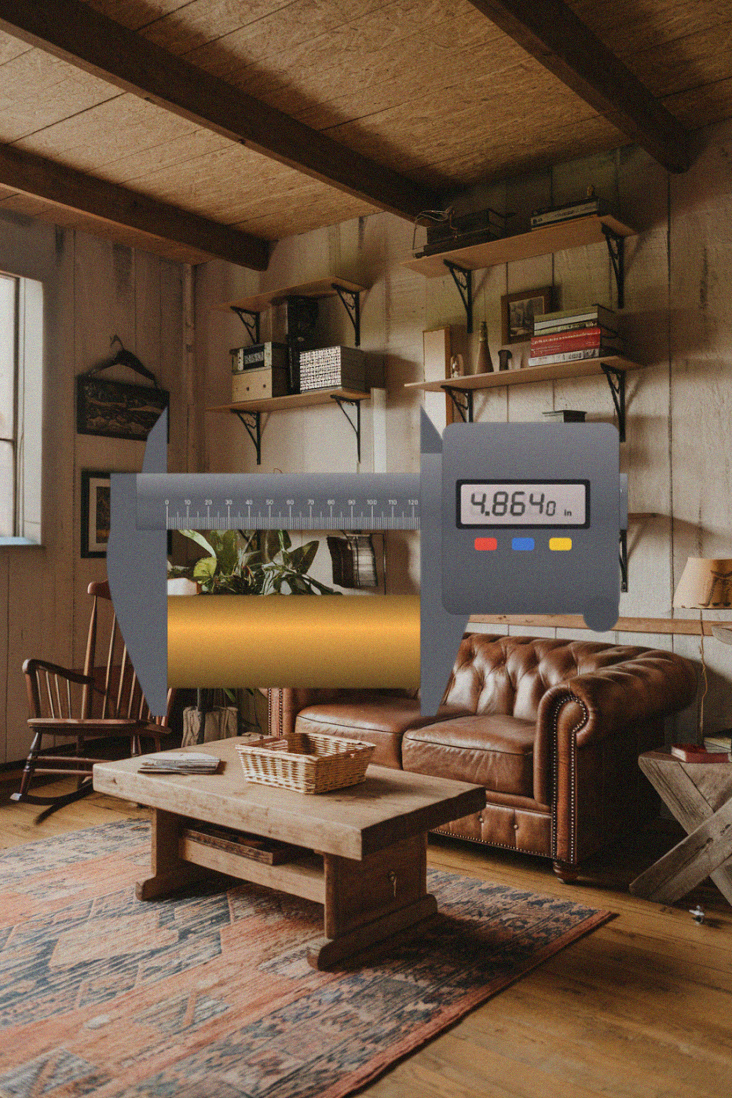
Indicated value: 4.8640 in
